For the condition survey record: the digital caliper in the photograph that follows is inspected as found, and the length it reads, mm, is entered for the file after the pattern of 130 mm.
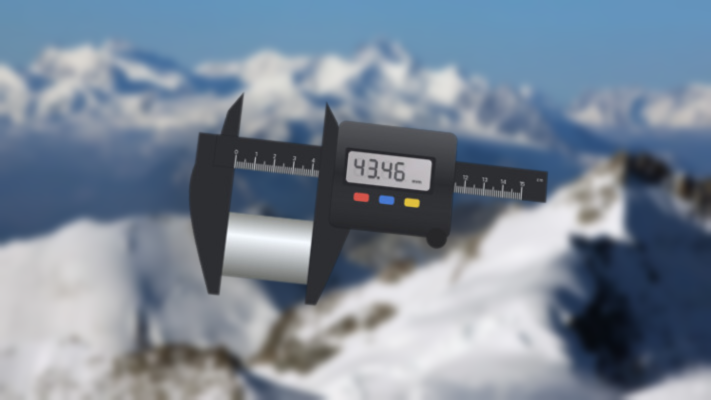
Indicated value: 43.46 mm
